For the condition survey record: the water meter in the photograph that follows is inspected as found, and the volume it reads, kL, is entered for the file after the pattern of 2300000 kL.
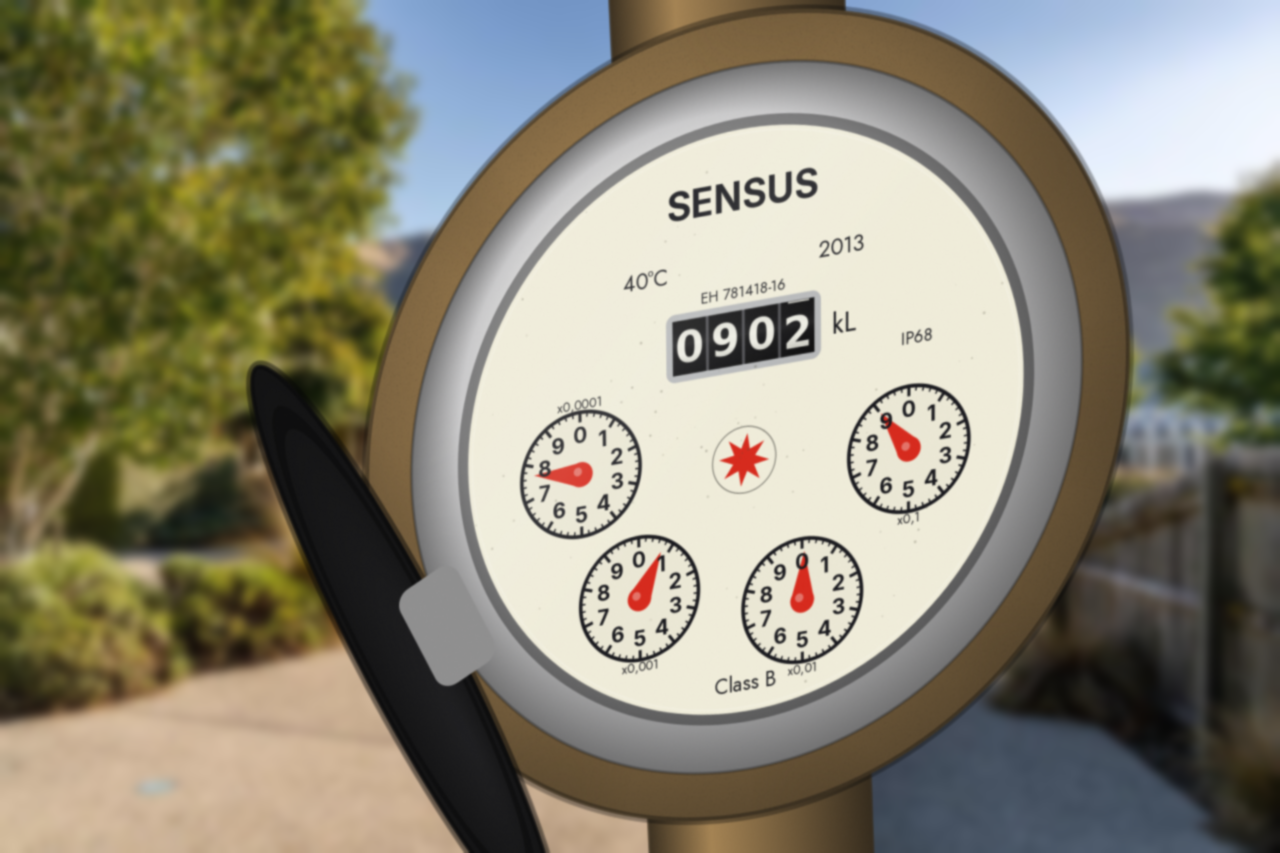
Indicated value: 901.9007 kL
